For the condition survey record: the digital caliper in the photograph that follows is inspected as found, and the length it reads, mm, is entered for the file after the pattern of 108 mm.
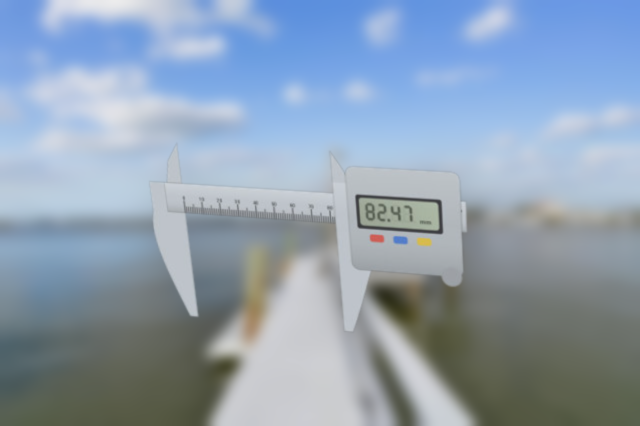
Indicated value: 82.47 mm
